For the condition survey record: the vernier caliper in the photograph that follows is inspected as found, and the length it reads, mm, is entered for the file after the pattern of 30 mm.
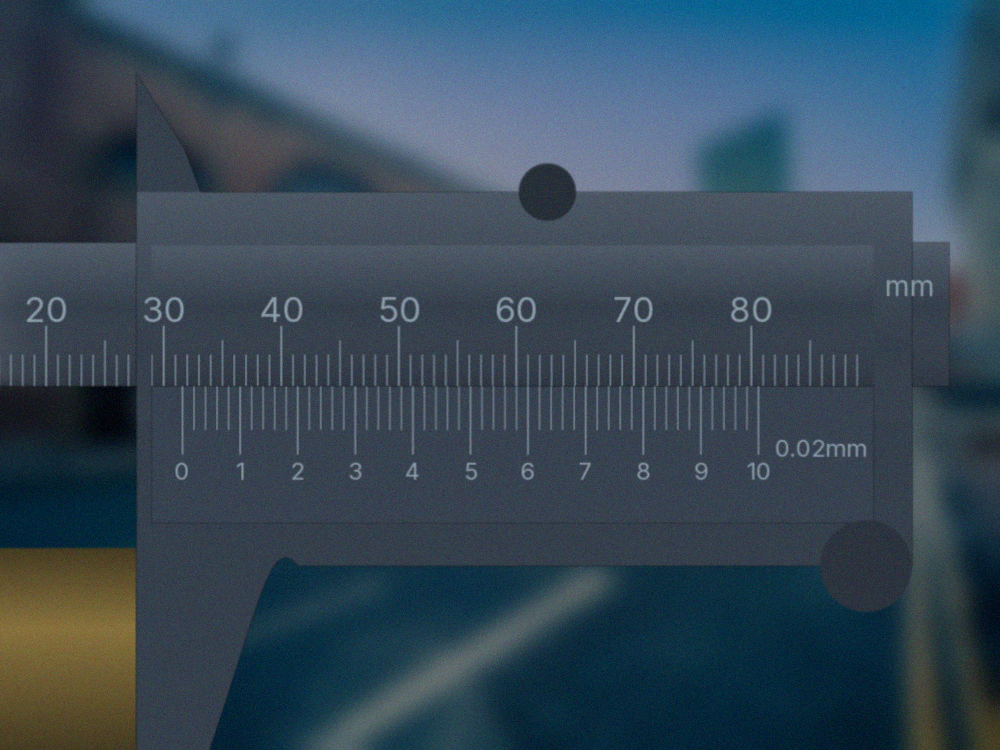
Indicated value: 31.6 mm
